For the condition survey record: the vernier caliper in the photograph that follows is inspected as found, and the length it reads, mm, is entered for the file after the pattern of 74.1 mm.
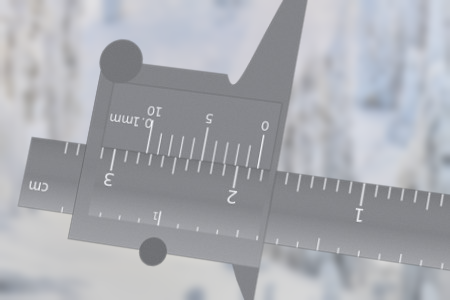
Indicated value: 18.4 mm
